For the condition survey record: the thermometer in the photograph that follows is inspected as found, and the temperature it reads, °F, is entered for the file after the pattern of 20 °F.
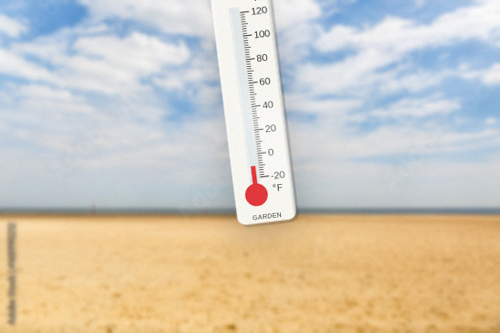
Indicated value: -10 °F
